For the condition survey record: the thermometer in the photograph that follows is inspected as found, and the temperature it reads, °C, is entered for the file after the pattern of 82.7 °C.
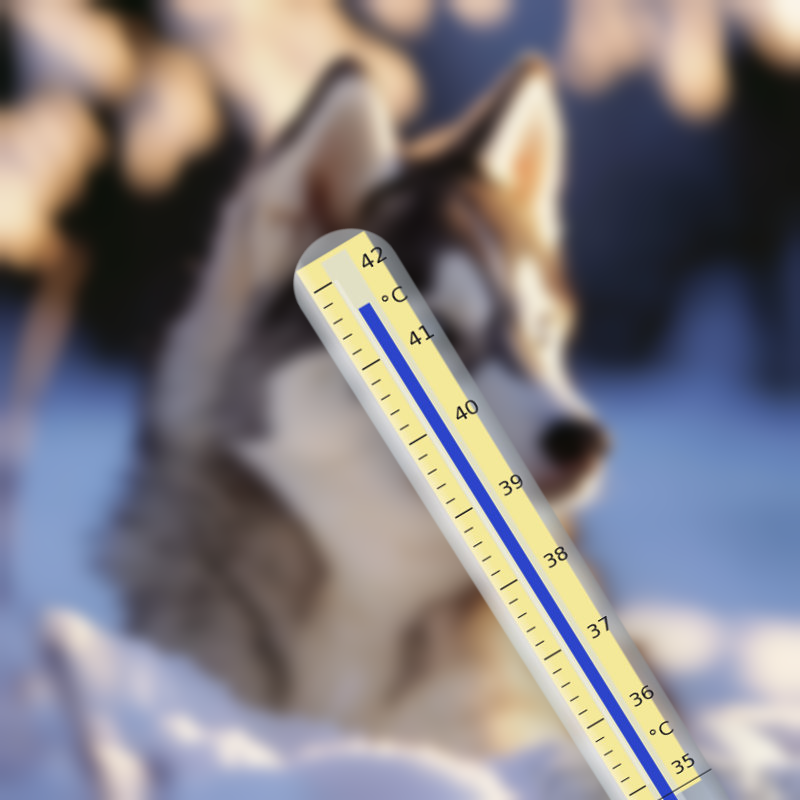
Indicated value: 41.6 °C
